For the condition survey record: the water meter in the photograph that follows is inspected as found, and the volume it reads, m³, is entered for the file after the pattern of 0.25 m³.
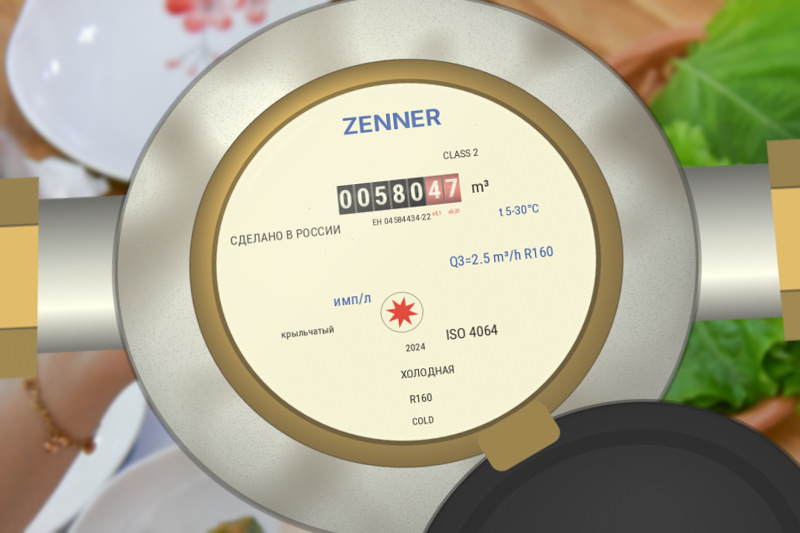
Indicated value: 580.47 m³
